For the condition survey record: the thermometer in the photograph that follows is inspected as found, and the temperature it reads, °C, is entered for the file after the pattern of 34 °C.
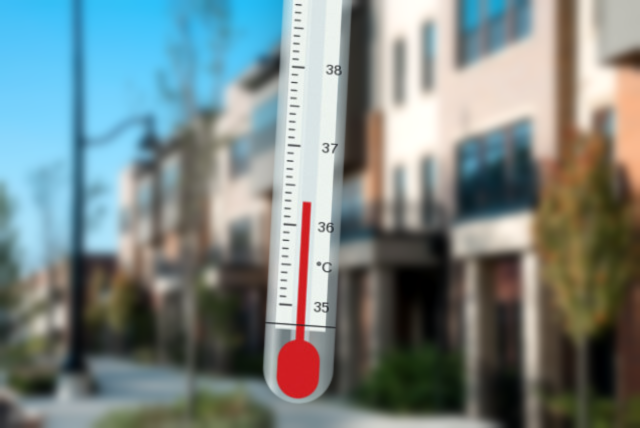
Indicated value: 36.3 °C
